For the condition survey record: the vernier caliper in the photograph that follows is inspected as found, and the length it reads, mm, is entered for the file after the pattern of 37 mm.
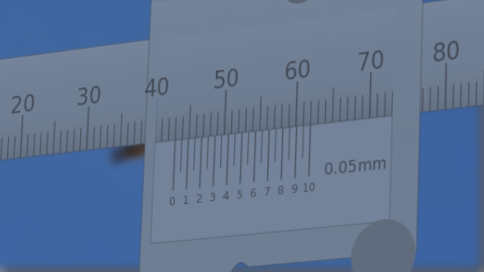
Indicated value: 43.0 mm
